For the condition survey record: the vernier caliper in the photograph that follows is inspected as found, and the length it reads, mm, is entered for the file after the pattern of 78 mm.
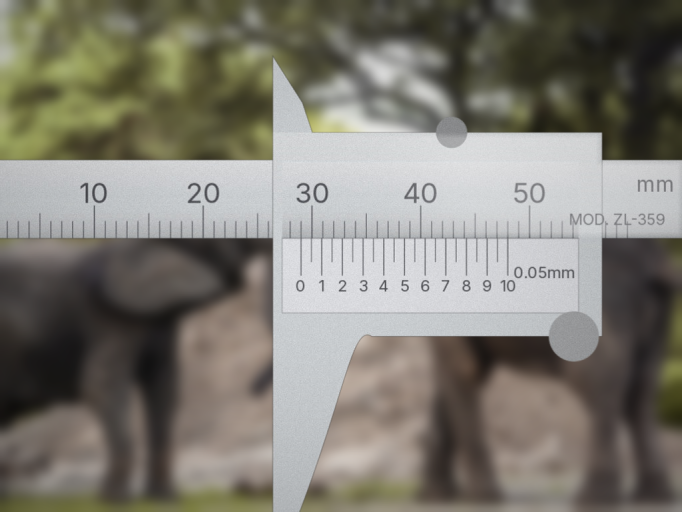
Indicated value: 29.0 mm
